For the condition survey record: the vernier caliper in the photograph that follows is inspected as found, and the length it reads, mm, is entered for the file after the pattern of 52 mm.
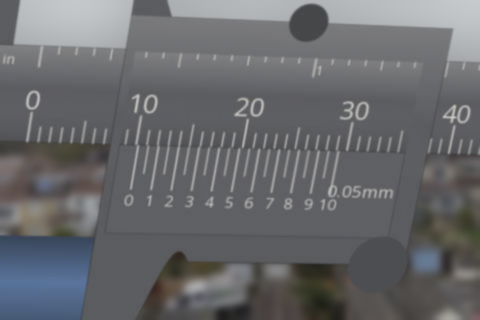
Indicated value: 10.2 mm
